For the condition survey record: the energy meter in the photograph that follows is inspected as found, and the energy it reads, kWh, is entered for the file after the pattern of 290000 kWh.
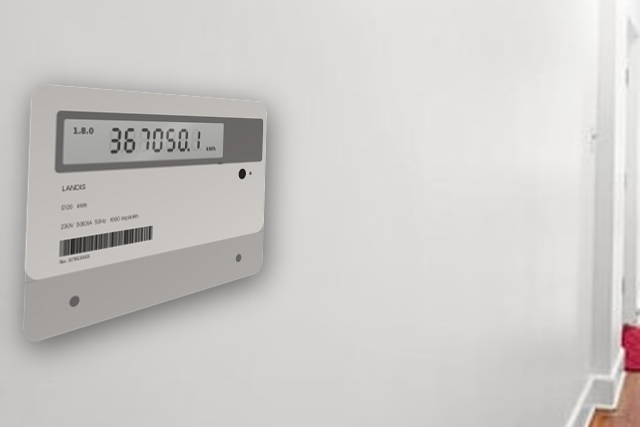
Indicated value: 367050.1 kWh
